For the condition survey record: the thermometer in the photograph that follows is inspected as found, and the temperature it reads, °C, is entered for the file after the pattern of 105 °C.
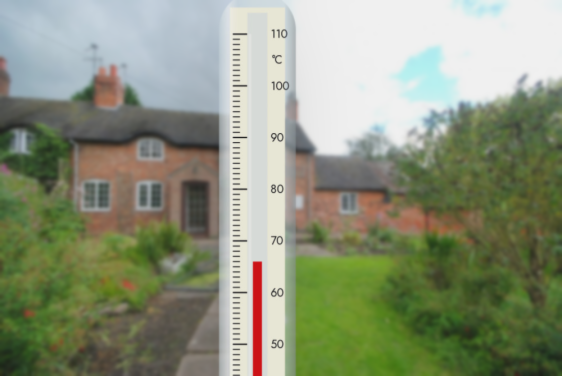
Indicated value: 66 °C
